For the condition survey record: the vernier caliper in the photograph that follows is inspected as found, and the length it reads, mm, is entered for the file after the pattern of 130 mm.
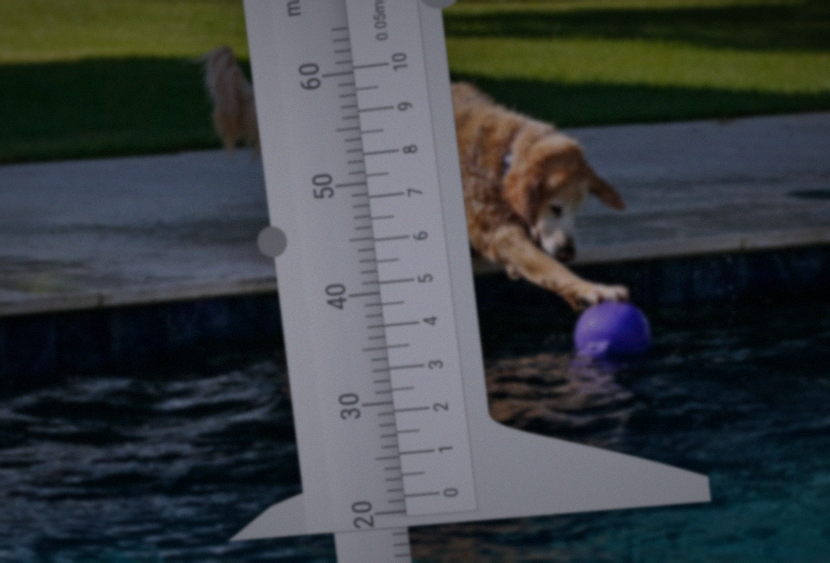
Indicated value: 21.4 mm
